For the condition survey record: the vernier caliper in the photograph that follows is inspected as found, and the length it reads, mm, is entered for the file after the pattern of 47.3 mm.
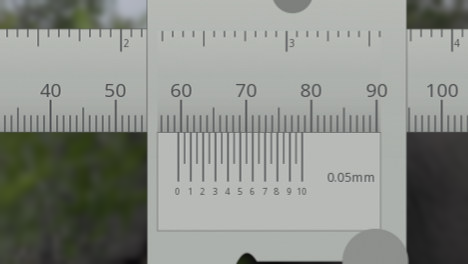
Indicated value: 59.6 mm
